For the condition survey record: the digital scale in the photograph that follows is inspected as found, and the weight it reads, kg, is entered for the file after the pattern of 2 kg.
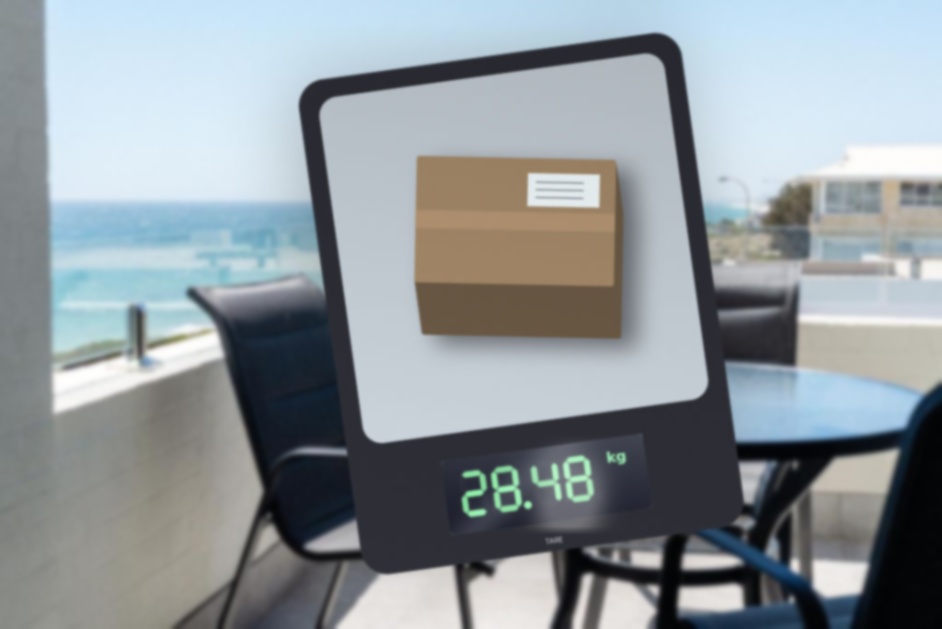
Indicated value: 28.48 kg
